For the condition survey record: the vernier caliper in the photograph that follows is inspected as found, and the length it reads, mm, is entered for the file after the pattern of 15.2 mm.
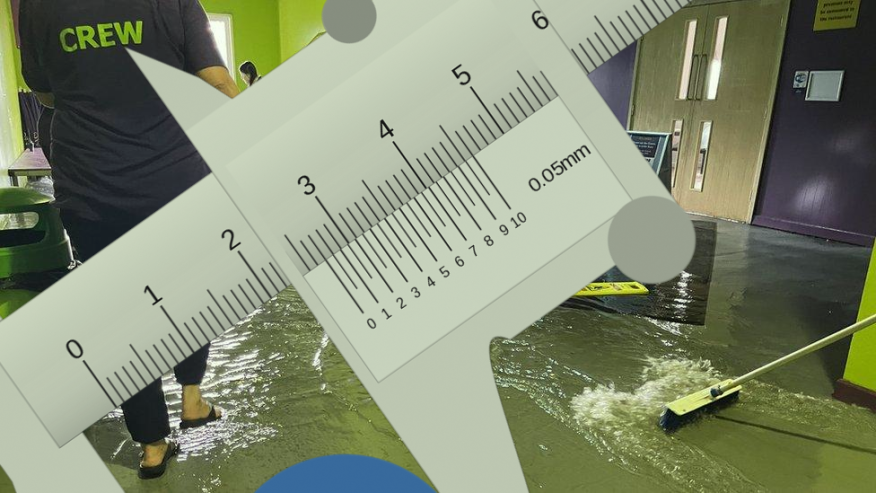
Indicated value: 27.0 mm
